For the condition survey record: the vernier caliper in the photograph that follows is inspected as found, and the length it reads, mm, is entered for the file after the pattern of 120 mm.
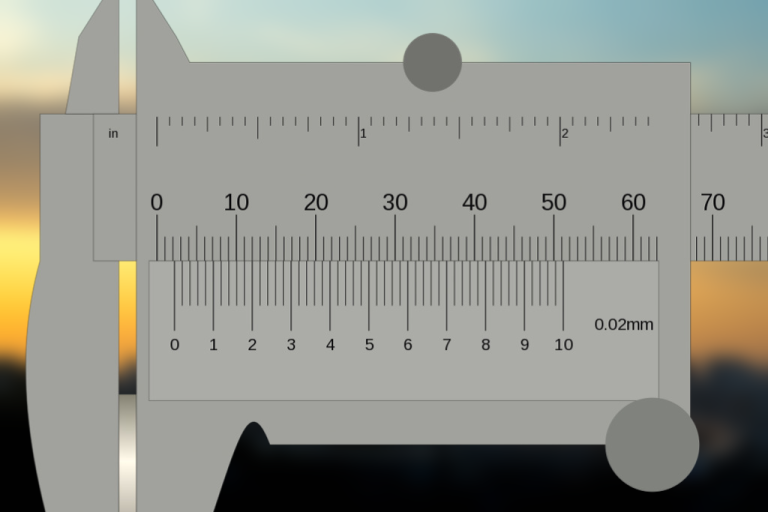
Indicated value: 2.2 mm
